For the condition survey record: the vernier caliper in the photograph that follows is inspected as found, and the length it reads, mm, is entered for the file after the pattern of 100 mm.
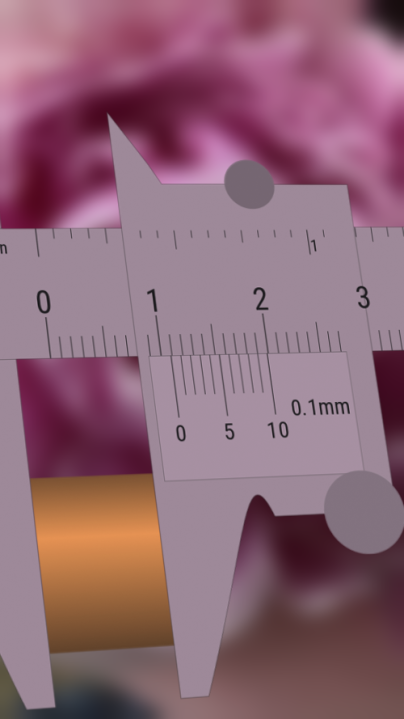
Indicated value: 10.9 mm
